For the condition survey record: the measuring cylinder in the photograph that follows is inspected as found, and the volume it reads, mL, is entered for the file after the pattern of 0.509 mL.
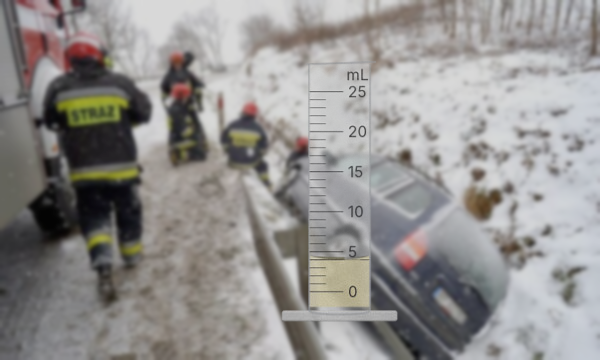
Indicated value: 4 mL
